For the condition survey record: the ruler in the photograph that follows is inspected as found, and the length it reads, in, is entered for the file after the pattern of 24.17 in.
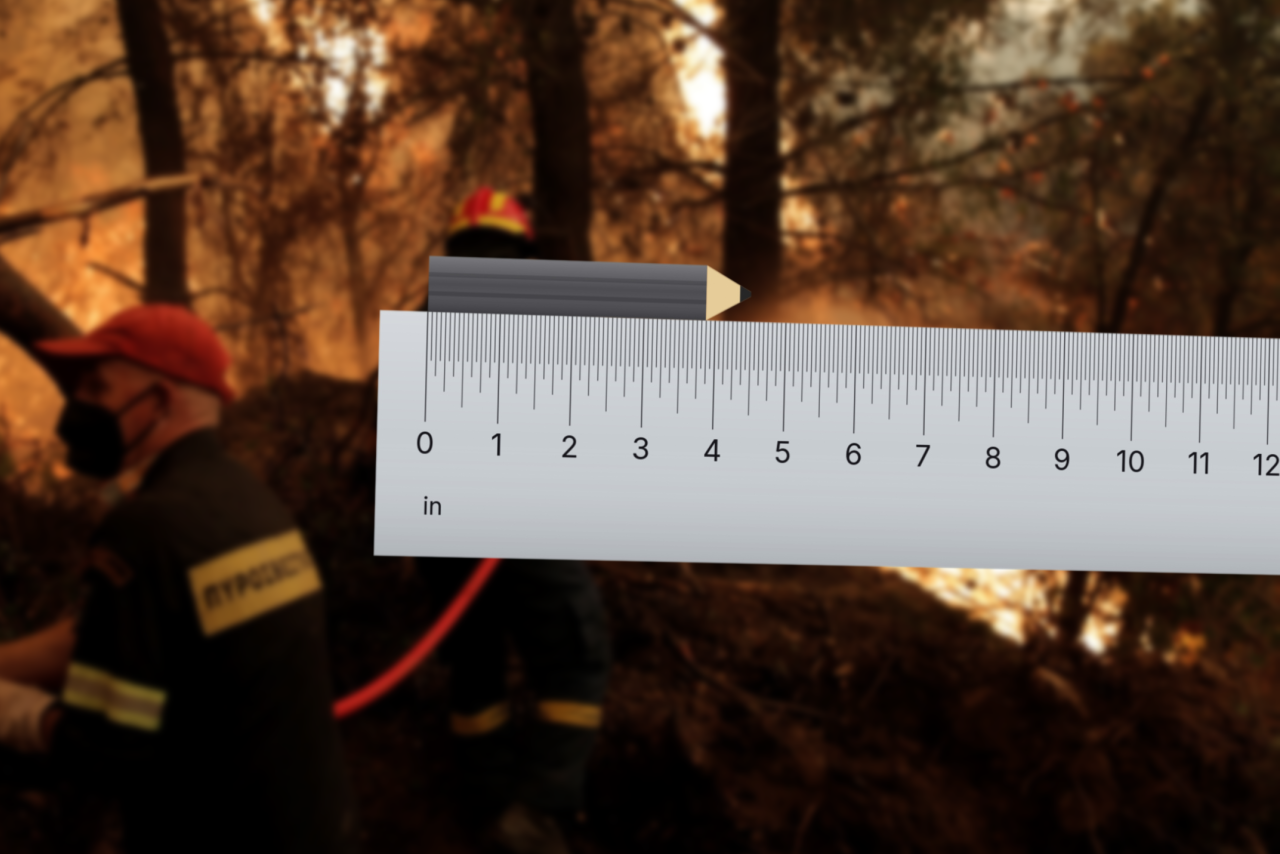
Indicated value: 4.5 in
